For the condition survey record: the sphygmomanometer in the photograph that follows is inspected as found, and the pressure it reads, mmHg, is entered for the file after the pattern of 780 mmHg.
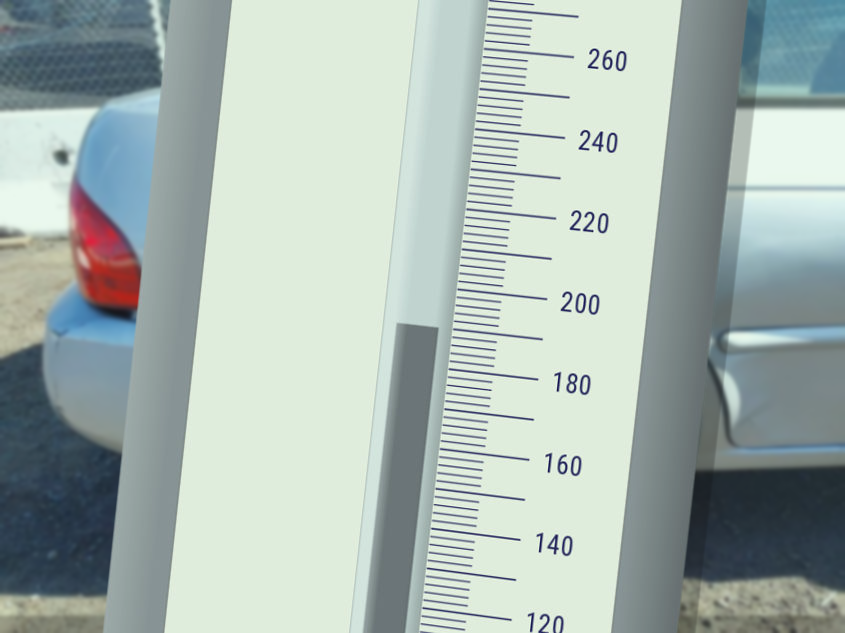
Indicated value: 190 mmHg
